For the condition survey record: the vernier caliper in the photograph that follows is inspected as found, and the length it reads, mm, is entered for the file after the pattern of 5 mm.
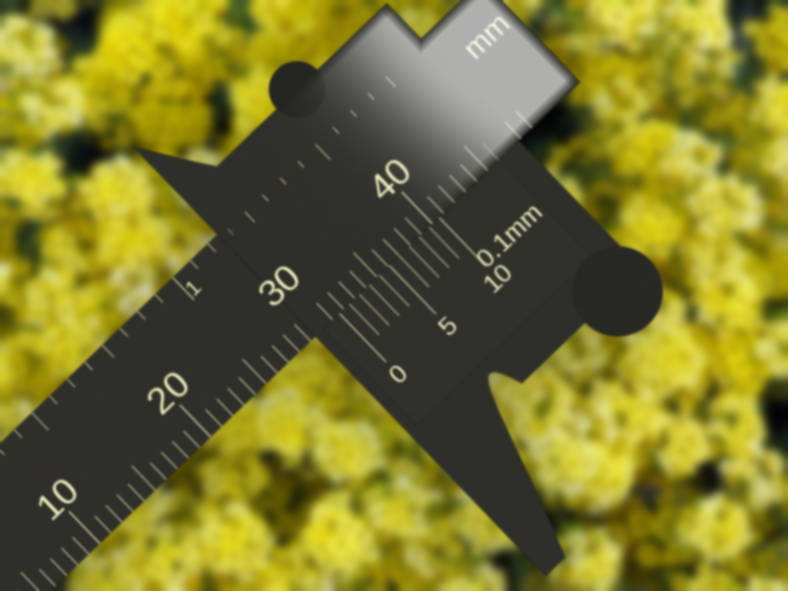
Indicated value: 31.6 mm
